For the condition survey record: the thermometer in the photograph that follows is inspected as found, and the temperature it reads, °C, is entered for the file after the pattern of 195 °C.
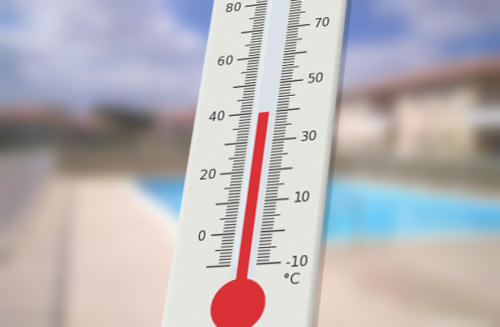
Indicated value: 40 °C
